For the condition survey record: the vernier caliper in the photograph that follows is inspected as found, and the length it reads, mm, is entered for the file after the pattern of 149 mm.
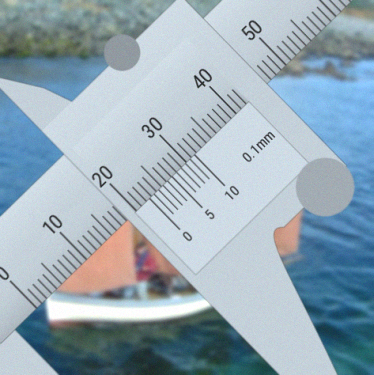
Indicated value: 22.6 mm
